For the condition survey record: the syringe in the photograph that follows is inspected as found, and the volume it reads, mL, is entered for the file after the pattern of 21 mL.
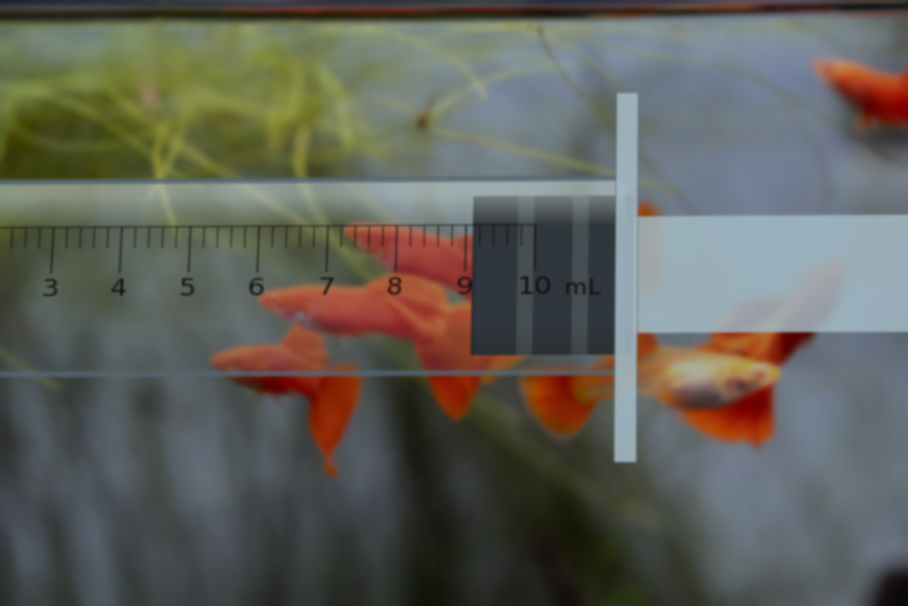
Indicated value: 9.1 mL
